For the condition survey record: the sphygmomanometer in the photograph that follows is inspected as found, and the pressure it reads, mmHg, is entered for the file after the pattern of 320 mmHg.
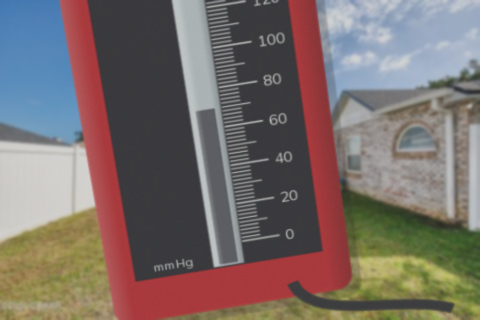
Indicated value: 70 mmHg
